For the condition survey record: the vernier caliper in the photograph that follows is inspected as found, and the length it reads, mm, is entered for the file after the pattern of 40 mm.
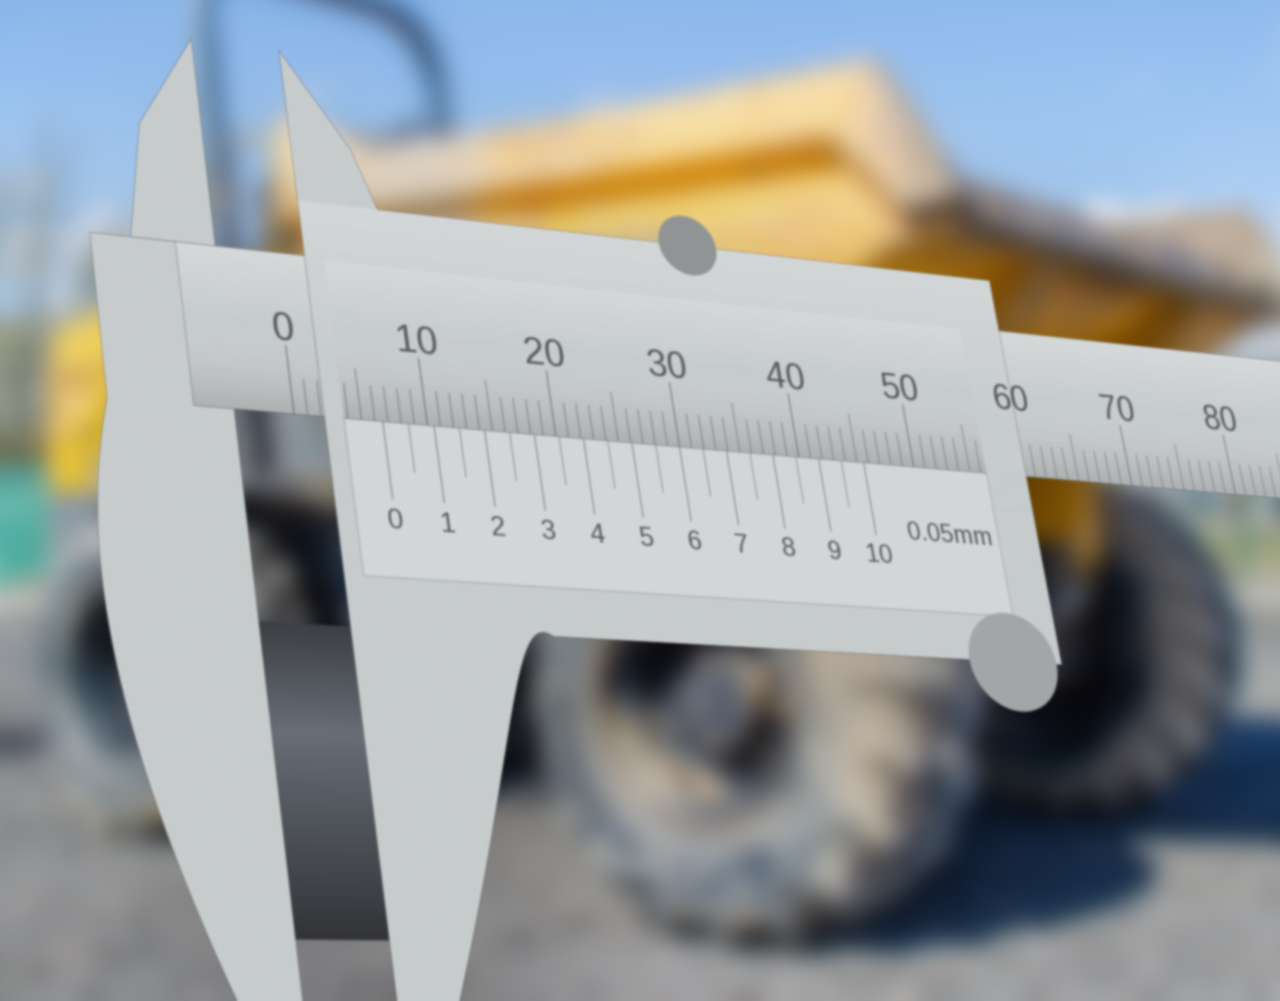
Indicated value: 6.6 mm
